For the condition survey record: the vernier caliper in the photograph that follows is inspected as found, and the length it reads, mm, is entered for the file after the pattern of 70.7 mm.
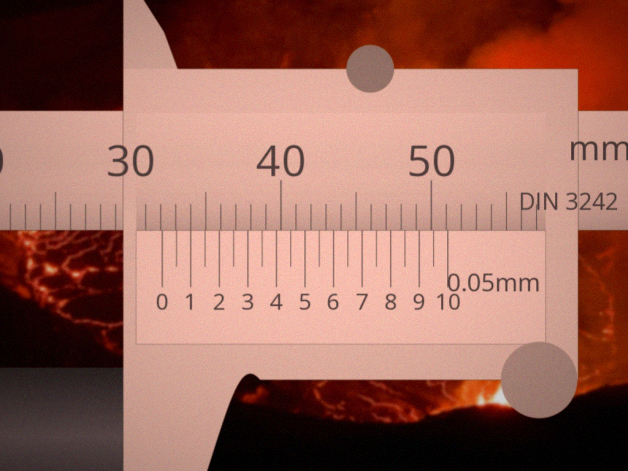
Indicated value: 32.1 mm
